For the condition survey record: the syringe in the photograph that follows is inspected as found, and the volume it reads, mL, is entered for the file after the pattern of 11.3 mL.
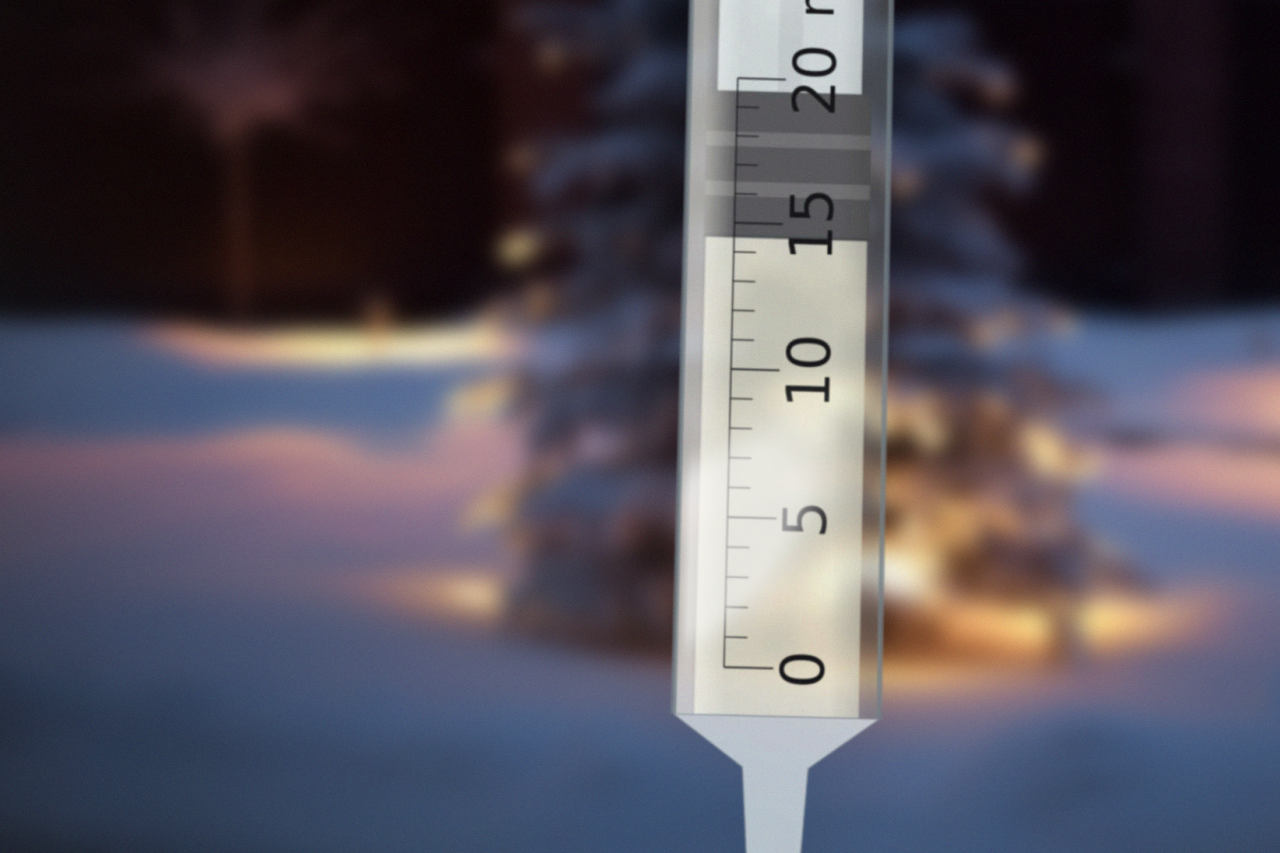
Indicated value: 14.5 mL
